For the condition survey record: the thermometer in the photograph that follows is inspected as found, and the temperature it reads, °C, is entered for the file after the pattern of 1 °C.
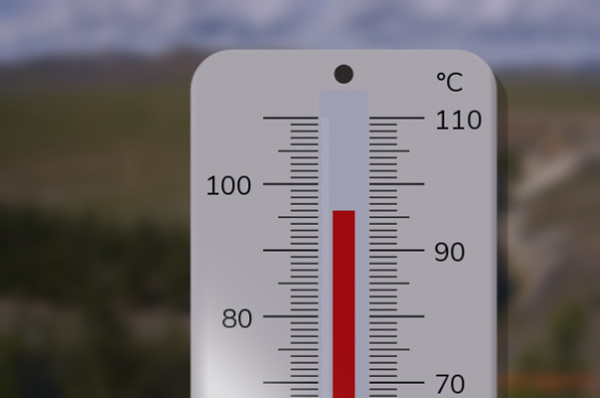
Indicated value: 96 °C
